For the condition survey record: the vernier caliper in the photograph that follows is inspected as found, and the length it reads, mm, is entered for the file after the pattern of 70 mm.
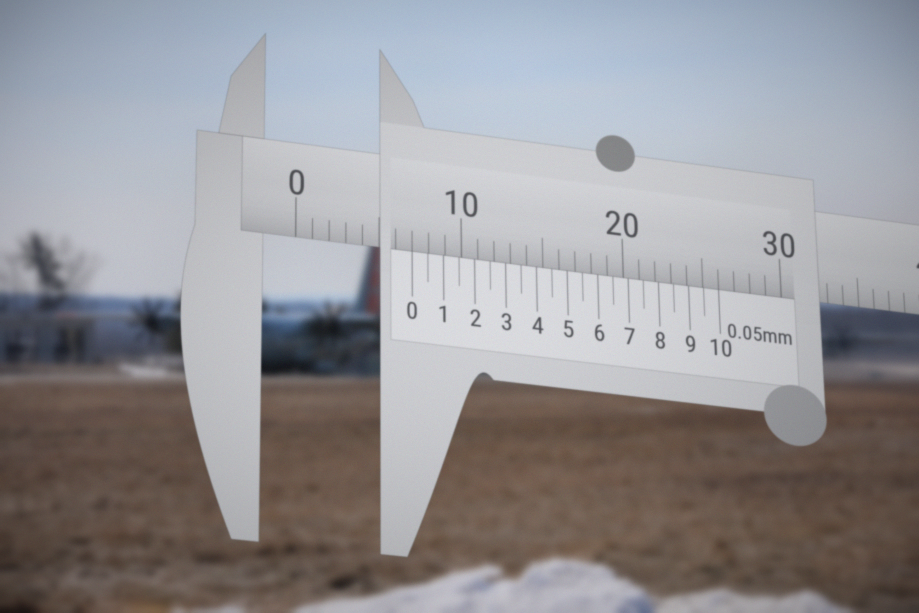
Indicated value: 7.0 mm
